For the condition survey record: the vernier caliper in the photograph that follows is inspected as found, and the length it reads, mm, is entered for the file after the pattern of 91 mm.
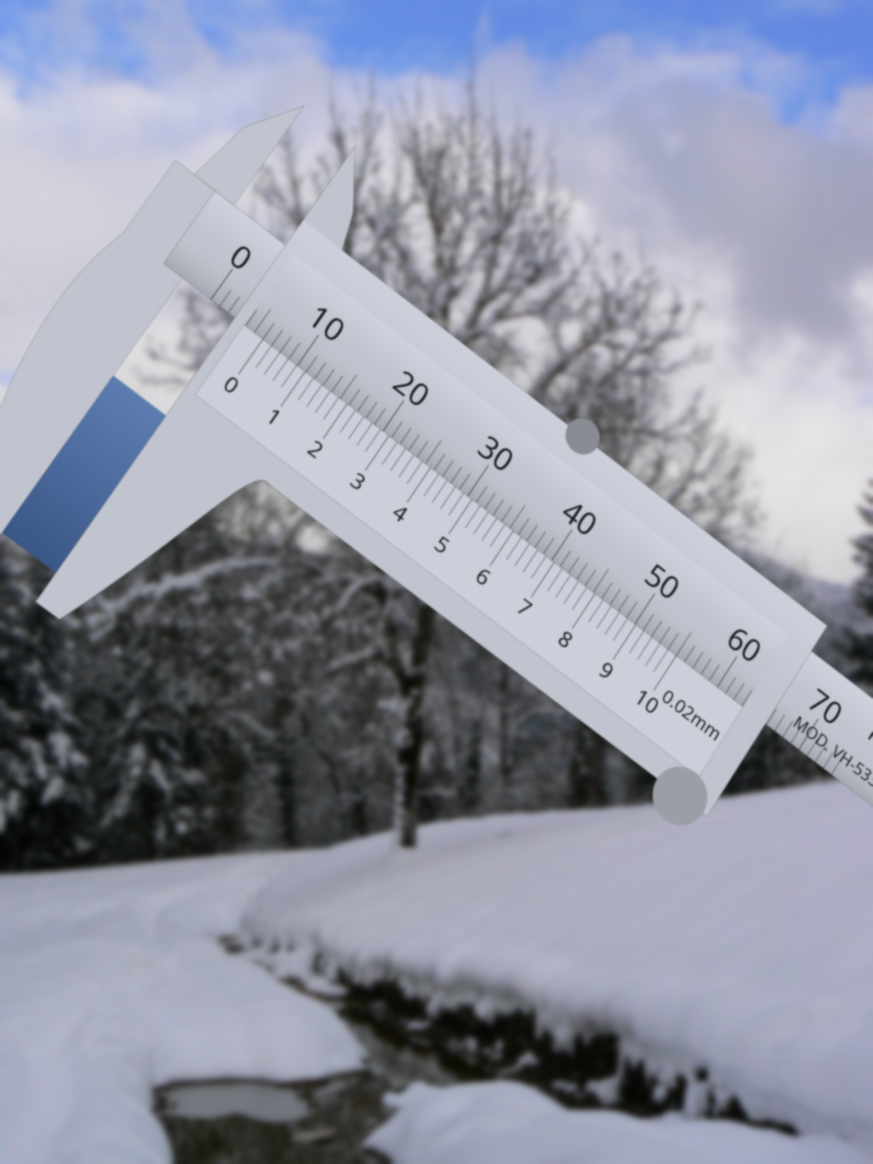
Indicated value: 6.0 mm
